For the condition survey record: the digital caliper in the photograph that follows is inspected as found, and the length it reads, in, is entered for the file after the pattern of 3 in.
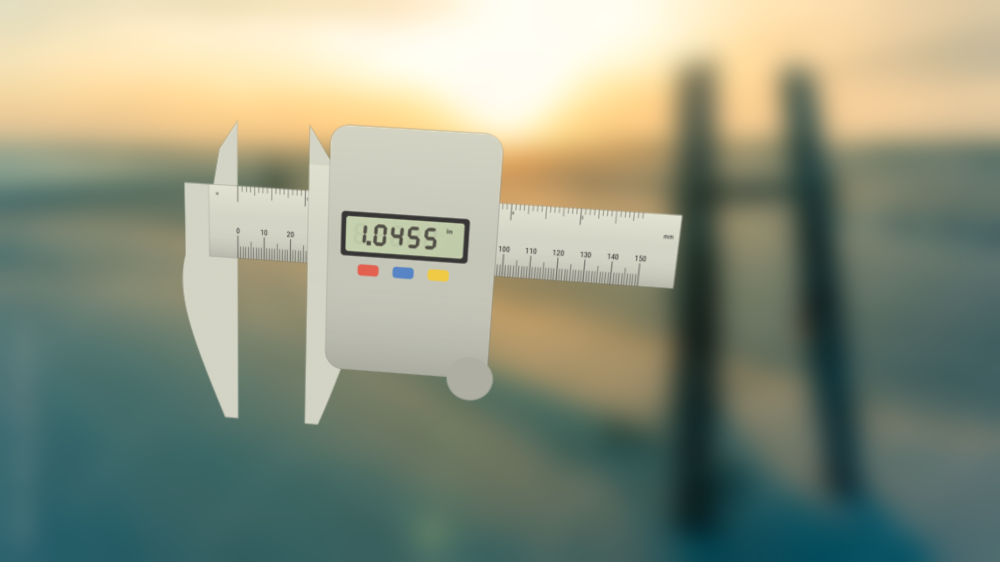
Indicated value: 1.0455 in
